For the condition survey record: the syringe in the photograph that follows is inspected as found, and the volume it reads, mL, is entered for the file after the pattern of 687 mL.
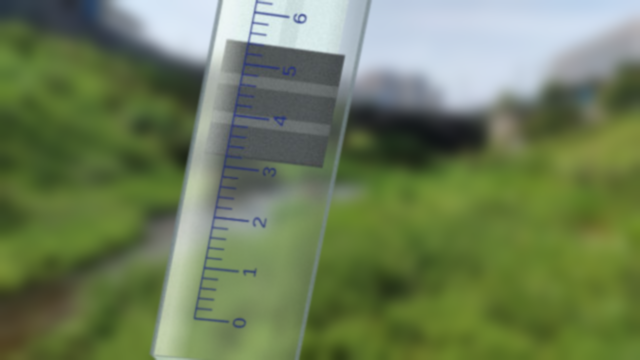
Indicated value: 3.2 mL
